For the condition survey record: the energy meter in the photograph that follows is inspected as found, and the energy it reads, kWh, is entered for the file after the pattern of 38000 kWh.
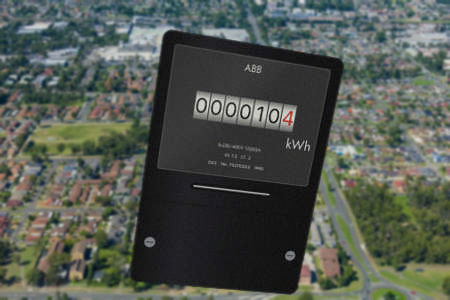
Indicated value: 10.4 kWh
